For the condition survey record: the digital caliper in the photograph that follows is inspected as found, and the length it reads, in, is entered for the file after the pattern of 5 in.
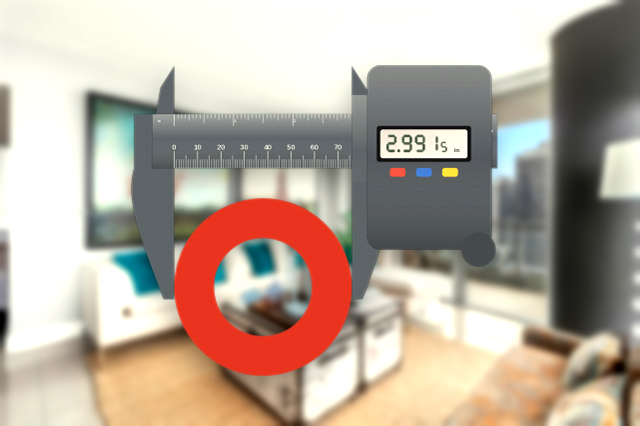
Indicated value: 2.9915 in
